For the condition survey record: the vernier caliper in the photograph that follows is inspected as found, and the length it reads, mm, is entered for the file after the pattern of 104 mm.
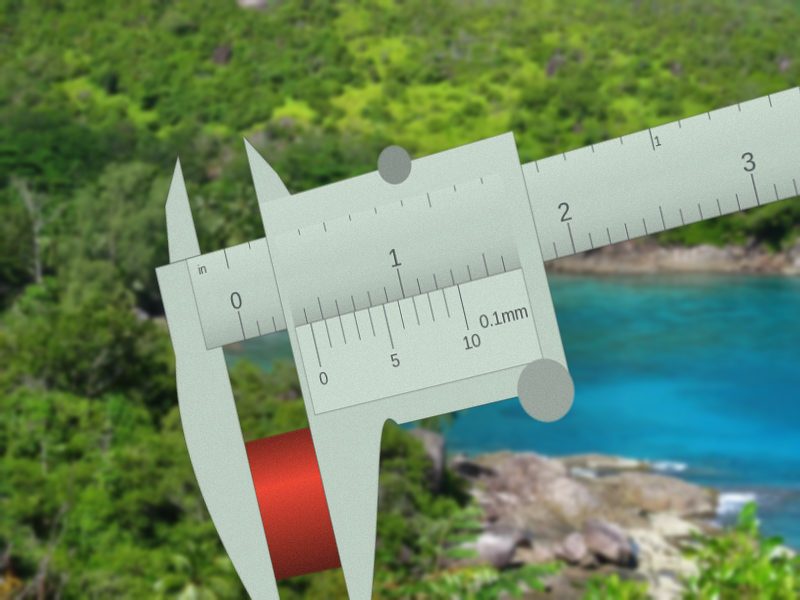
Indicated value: 4.2 mm
